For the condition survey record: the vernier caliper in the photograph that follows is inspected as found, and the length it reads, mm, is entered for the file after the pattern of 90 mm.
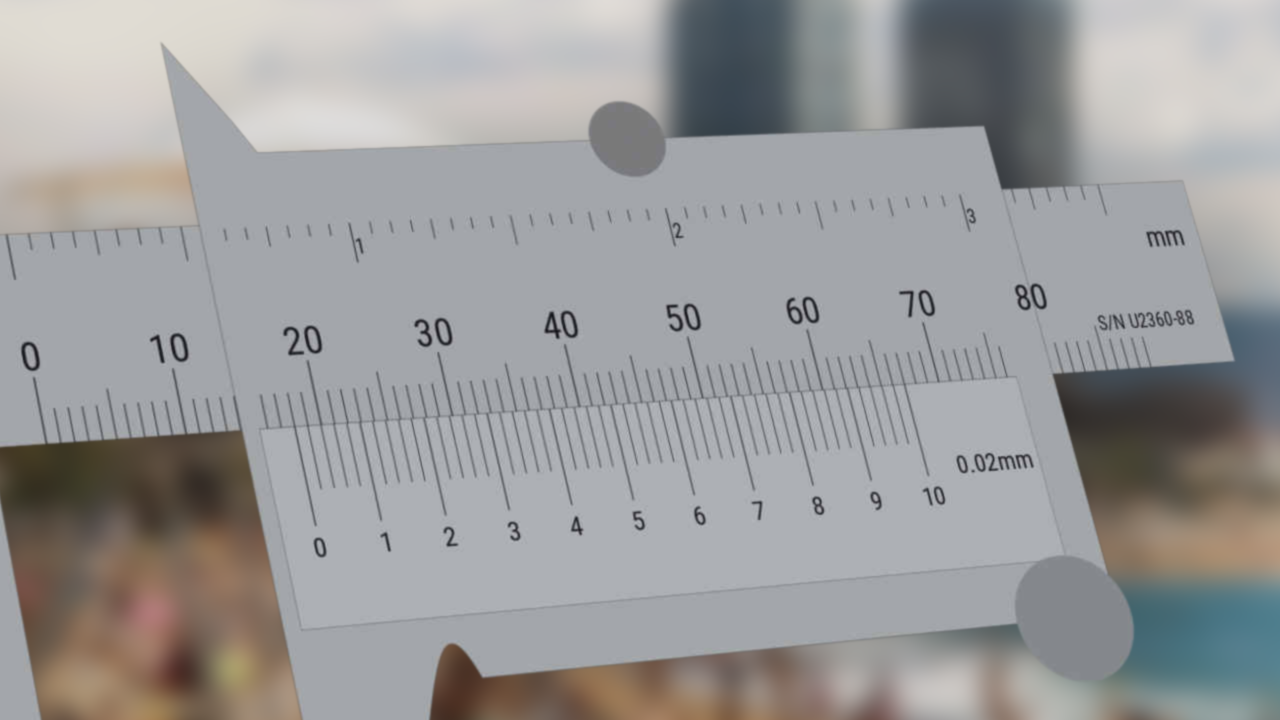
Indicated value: 18.0 mm
